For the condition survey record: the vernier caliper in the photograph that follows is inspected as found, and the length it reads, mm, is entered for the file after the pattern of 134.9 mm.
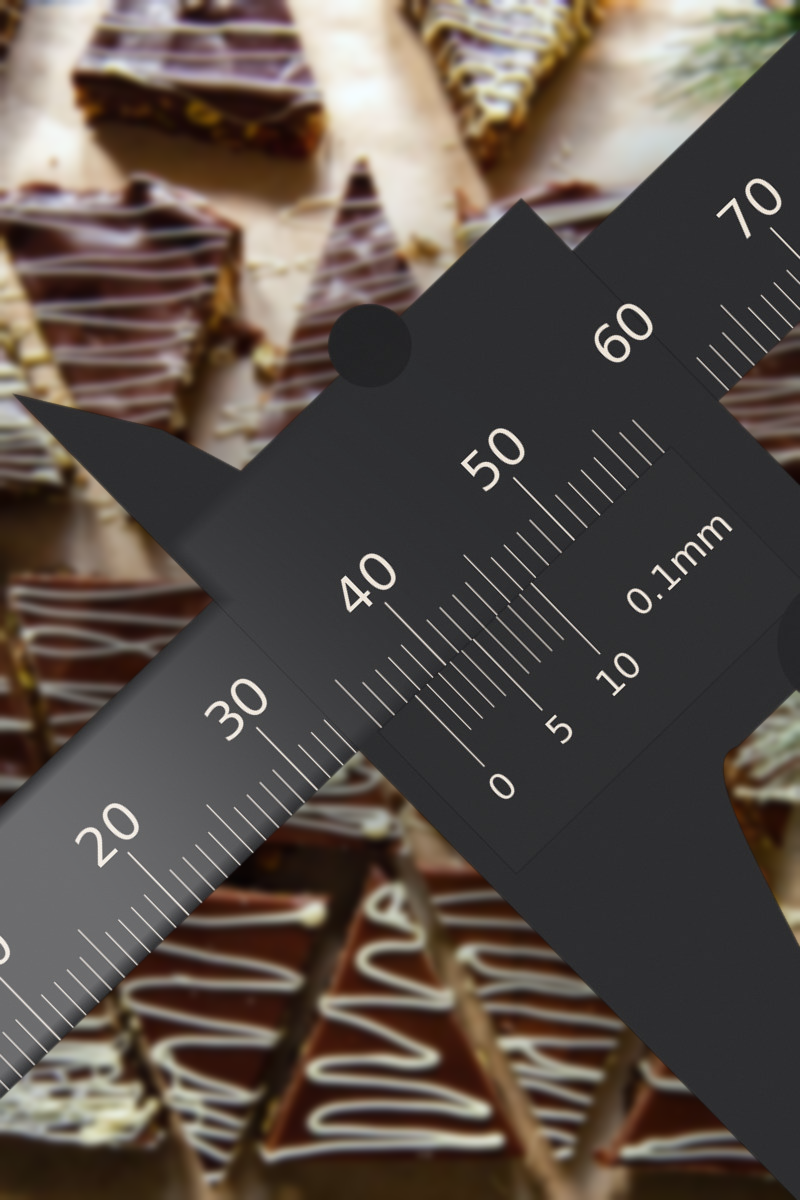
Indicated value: 37.6 mm
